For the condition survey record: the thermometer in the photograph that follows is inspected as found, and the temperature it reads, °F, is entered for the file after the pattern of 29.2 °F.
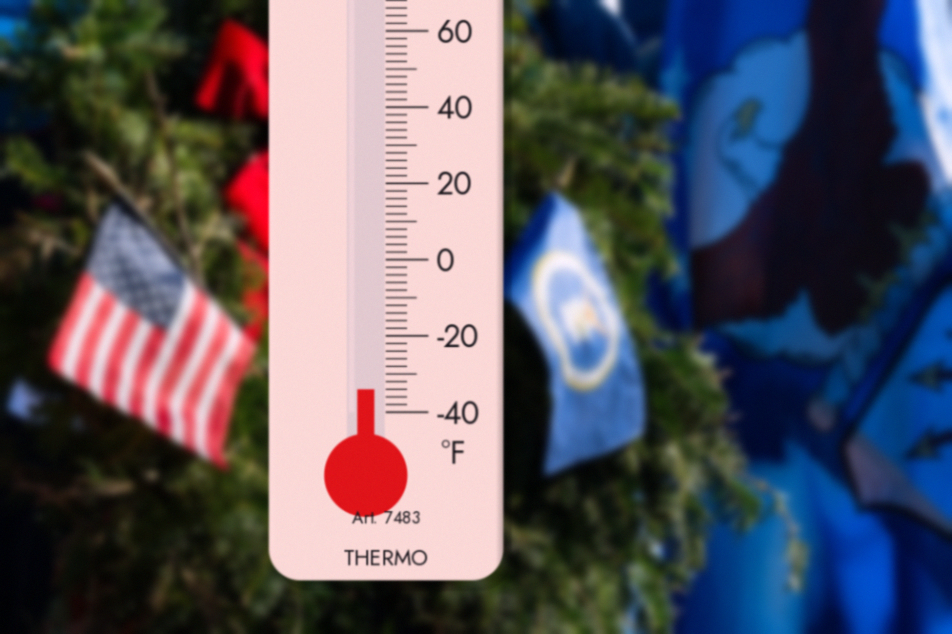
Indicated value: -34 °F
